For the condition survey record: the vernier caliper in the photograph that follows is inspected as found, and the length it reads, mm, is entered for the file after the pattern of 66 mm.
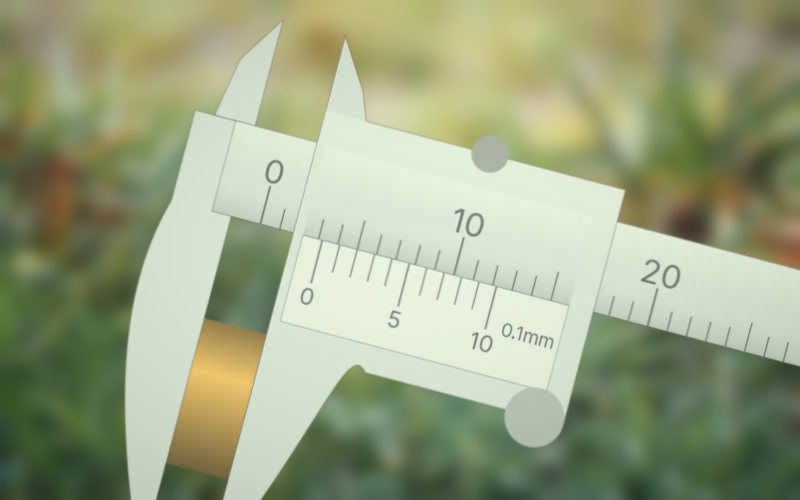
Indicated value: 3.2 mm
